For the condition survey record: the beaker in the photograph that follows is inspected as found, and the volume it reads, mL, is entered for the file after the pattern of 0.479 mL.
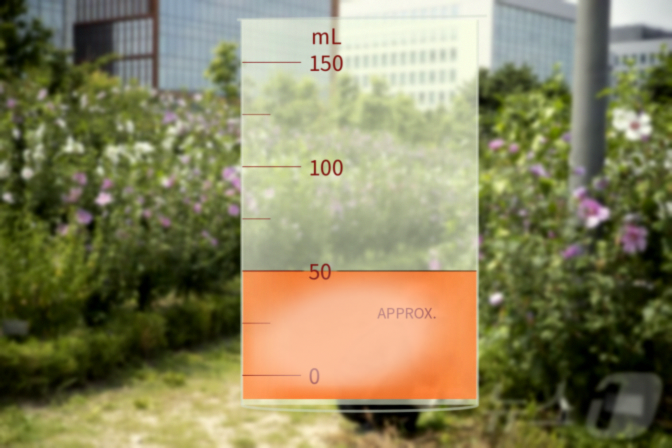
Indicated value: 50 mL
